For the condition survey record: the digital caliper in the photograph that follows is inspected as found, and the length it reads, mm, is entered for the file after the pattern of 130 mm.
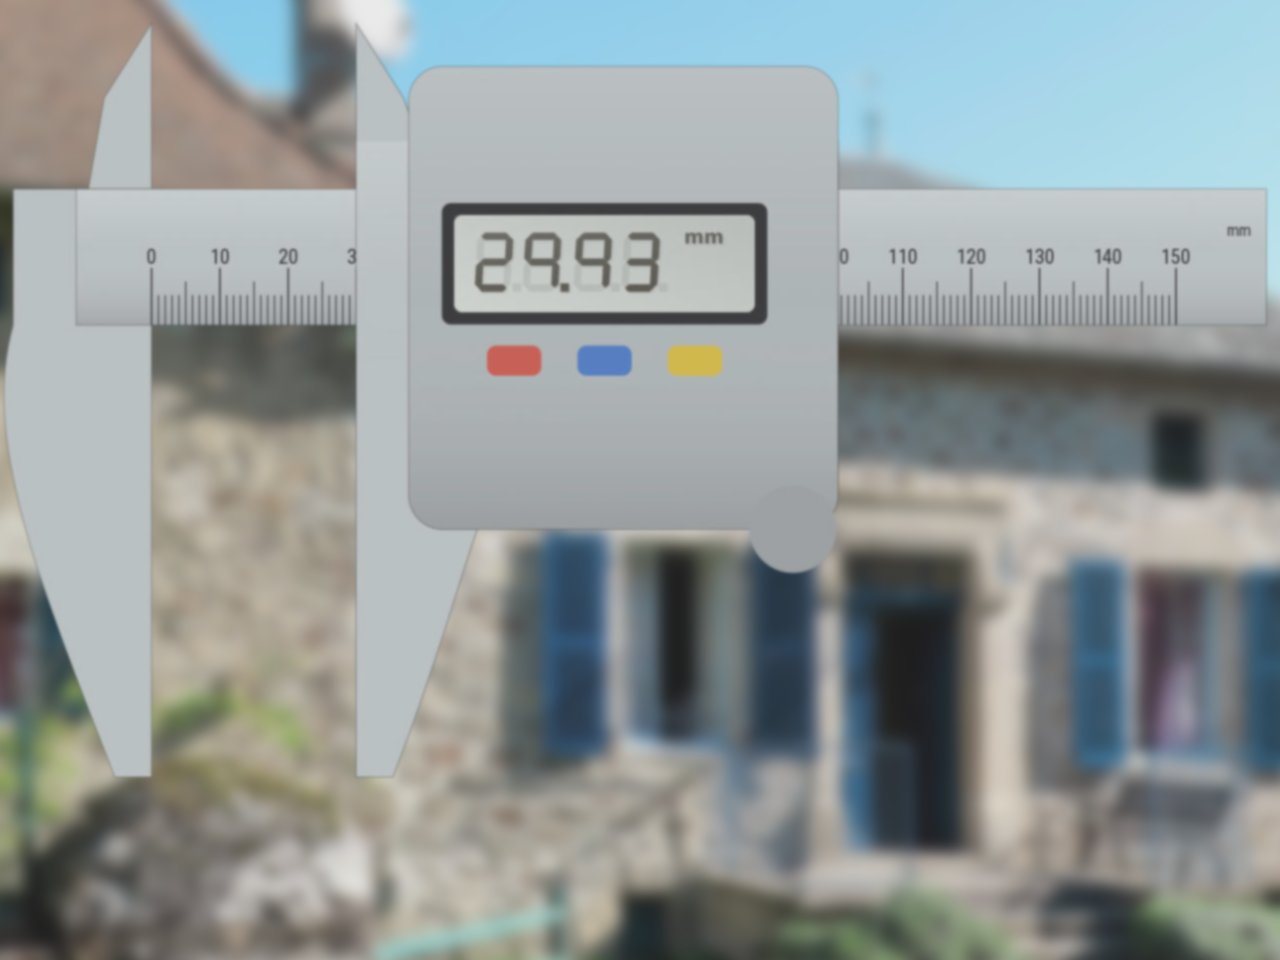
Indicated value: 29.93 mm
